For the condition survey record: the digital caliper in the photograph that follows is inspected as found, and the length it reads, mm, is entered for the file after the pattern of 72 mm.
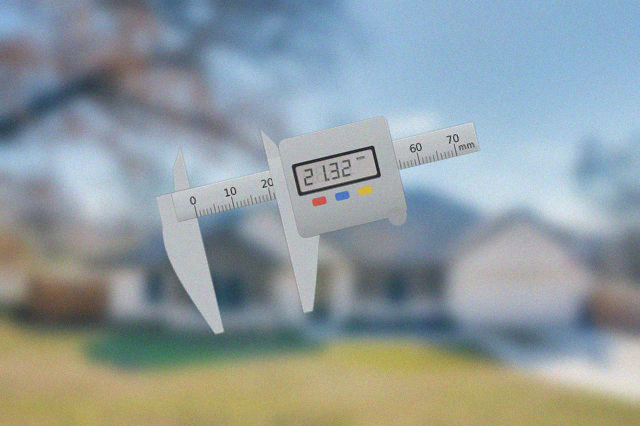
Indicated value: 21.32 mm
